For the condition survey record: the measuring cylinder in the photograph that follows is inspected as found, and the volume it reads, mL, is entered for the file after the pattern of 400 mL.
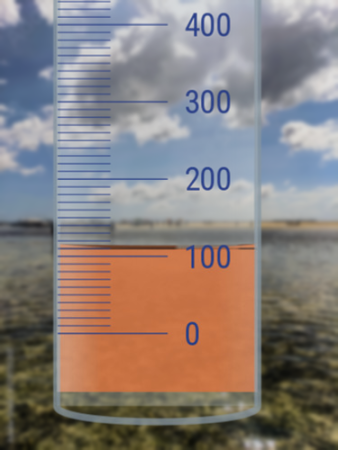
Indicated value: 110 mL
